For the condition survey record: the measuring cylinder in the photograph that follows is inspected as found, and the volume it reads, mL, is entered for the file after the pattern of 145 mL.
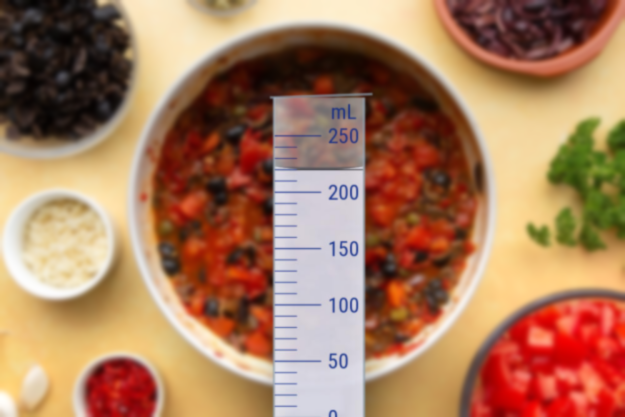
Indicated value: 220 mL
